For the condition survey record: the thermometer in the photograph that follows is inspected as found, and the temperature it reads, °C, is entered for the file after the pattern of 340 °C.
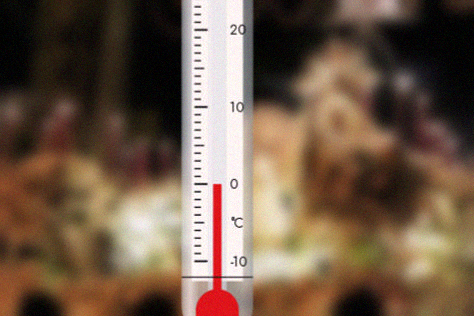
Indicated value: 0 °C
